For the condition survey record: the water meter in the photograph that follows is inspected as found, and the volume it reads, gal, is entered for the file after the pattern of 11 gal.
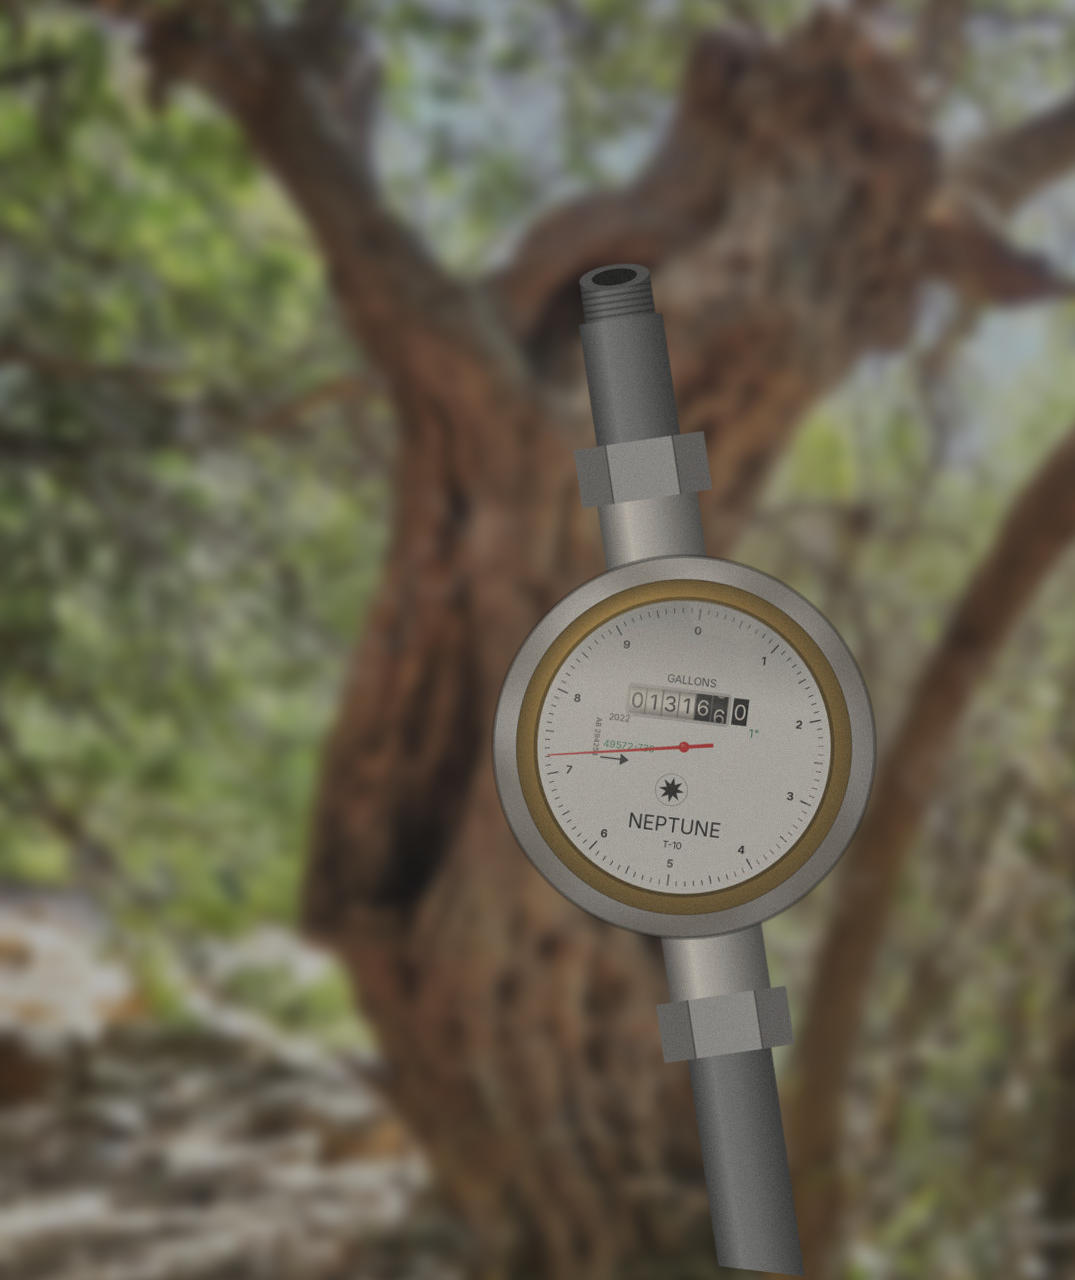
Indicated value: 131657.2 gal
